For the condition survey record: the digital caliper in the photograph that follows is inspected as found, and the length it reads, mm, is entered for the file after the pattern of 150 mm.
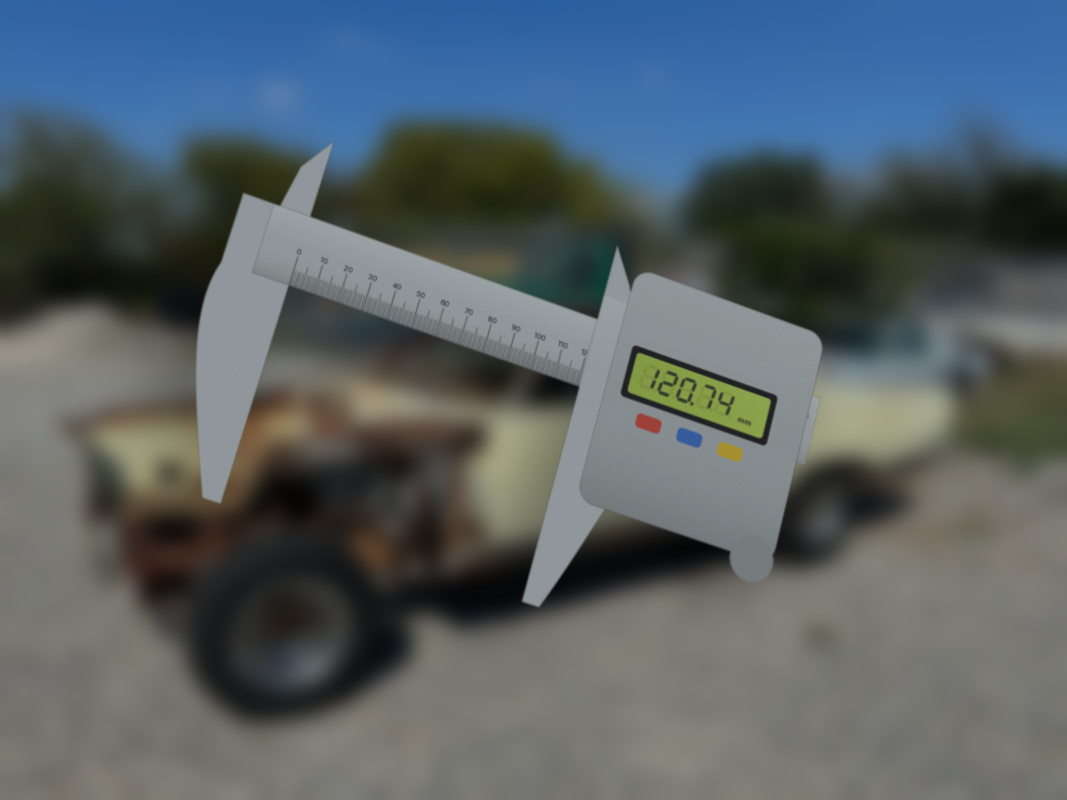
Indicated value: 120.74 mm
